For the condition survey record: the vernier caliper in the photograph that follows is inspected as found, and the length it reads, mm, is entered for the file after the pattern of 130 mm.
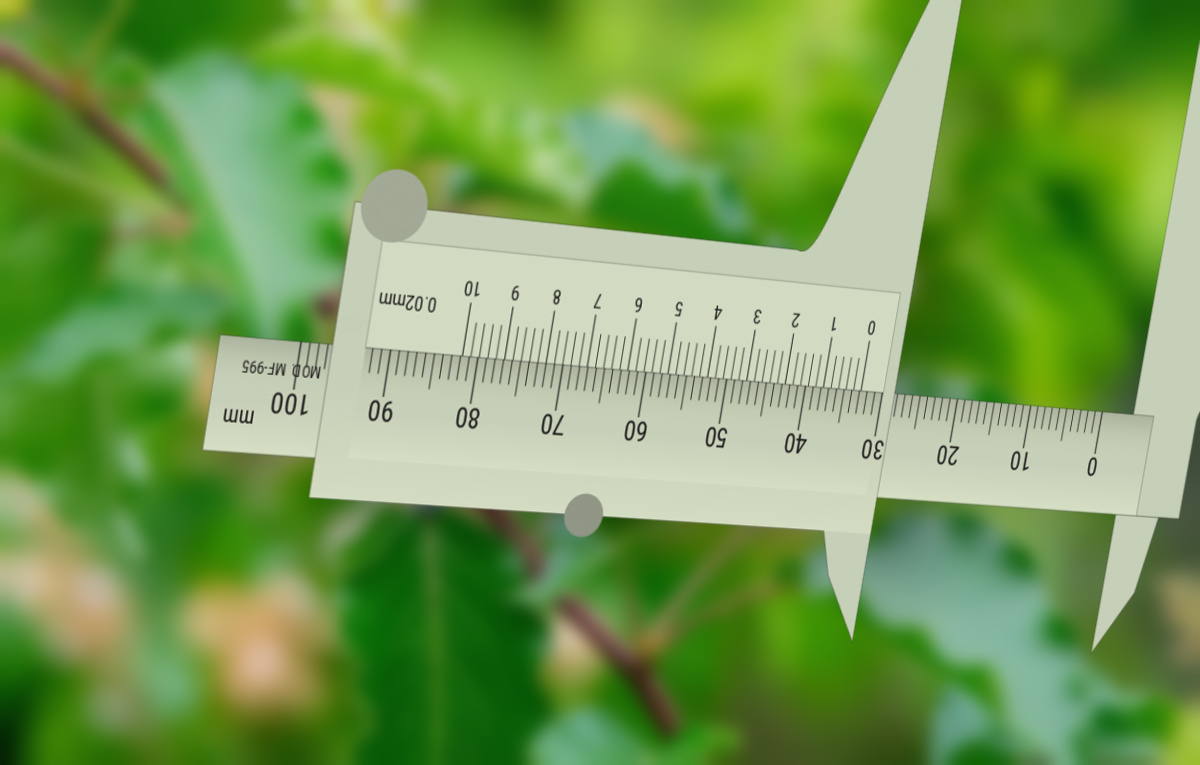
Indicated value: 32.8 mm
